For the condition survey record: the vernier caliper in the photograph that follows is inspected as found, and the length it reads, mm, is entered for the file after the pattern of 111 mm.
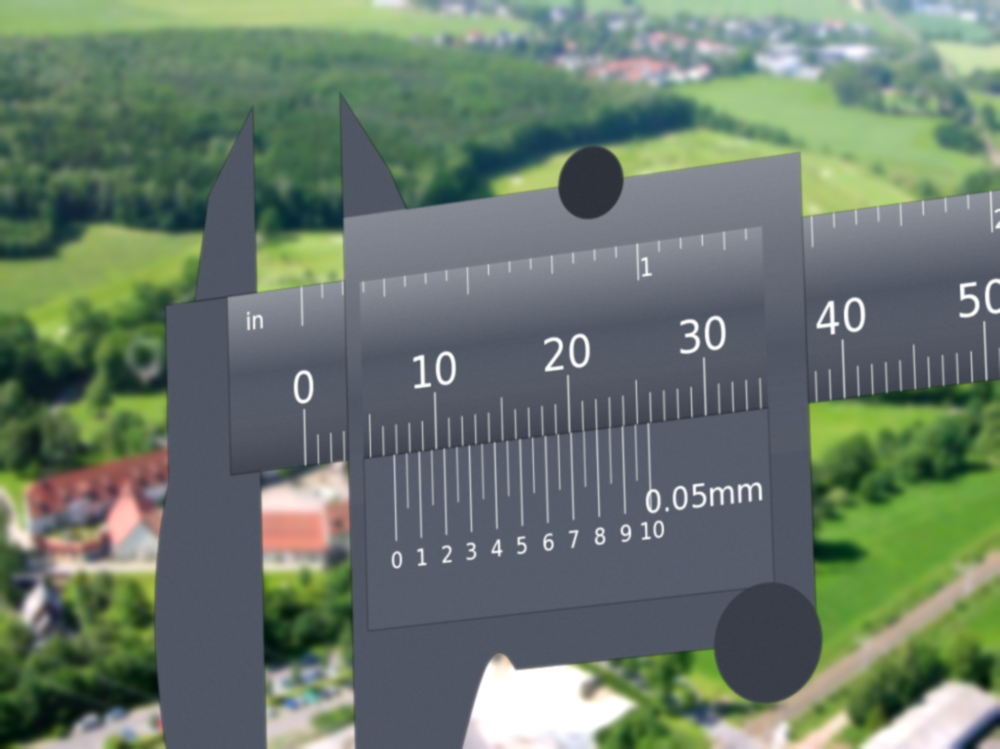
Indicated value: 6.8 mm
